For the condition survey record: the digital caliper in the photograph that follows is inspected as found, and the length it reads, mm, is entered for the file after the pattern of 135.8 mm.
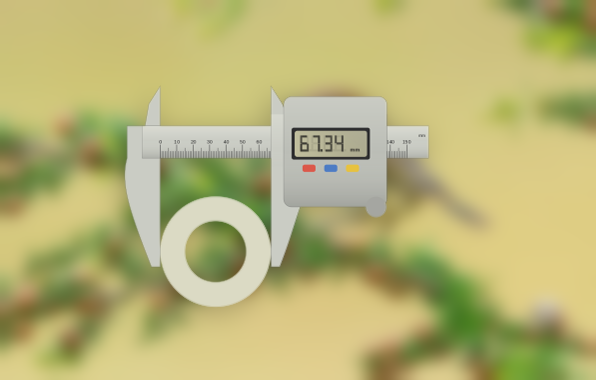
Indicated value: 67.34 mm
